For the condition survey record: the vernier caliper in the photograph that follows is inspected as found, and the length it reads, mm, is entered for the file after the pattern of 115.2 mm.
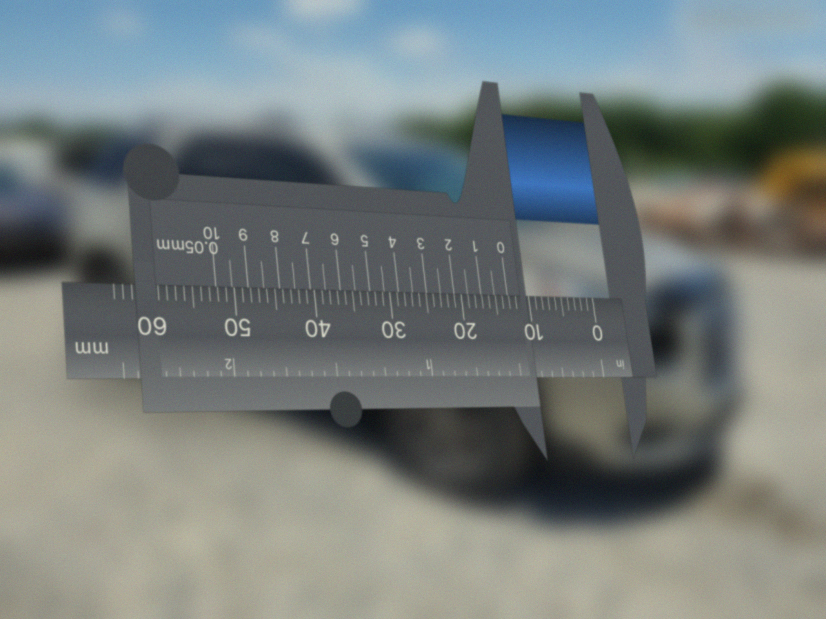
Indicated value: 13.2 mm
